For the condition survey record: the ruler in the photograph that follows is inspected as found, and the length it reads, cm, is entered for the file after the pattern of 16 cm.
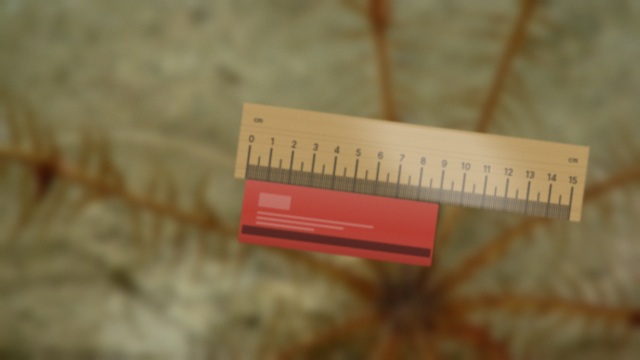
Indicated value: 9 cm
